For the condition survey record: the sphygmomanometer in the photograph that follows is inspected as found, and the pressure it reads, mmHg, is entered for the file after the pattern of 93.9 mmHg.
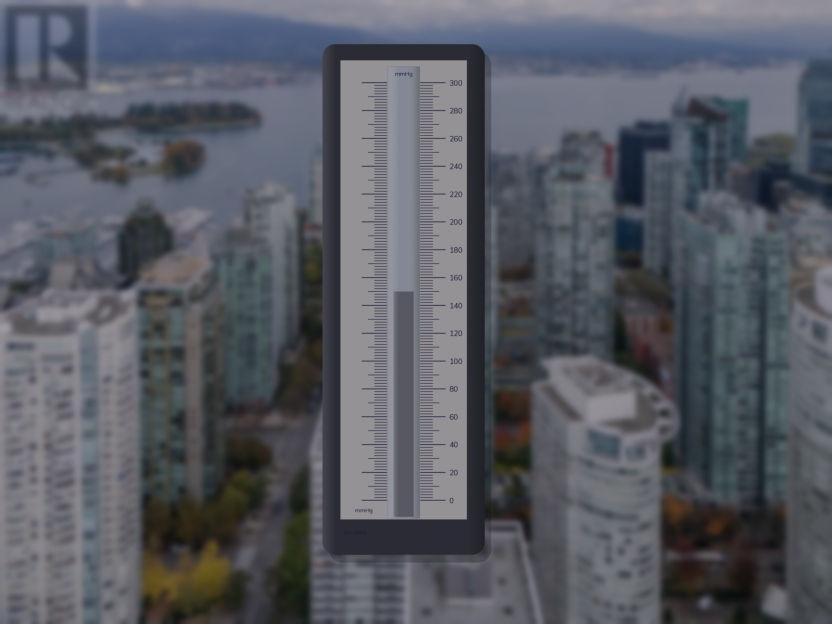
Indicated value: 150 mmHg
